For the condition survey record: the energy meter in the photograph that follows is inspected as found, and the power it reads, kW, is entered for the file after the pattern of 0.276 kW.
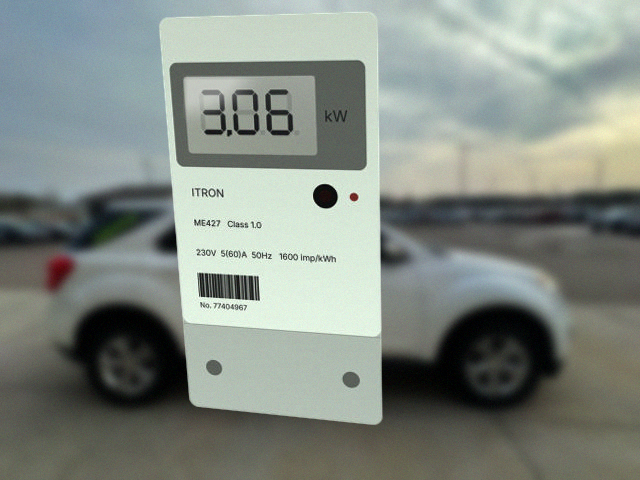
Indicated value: 3.06 kW
